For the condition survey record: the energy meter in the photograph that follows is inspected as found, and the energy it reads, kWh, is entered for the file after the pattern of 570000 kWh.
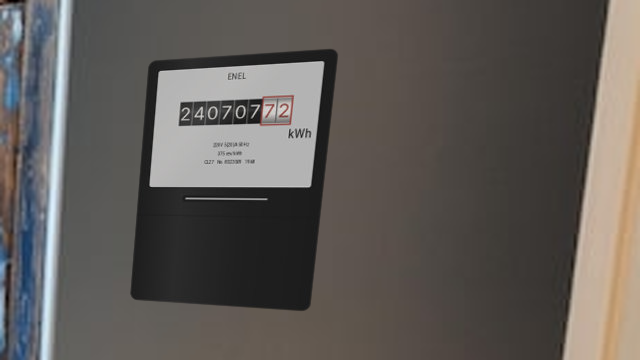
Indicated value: 240707.72 kWh
